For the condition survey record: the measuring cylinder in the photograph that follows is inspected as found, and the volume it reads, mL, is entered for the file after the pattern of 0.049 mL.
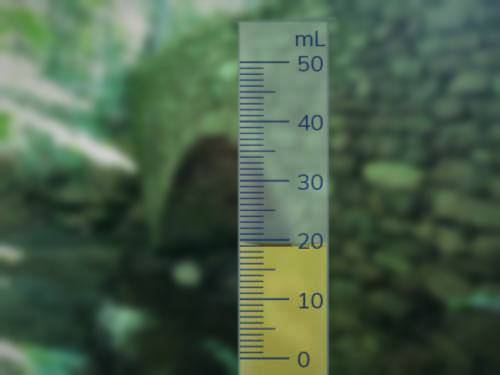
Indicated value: 19 mL
